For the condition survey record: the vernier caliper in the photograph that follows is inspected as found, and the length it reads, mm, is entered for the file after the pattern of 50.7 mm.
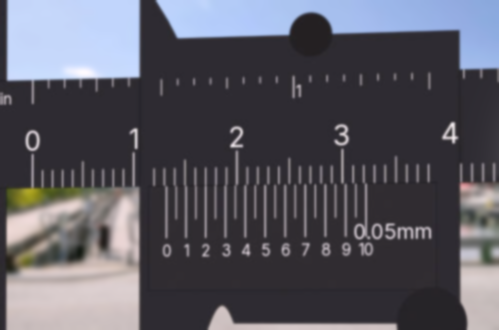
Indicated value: 13.2 mm
